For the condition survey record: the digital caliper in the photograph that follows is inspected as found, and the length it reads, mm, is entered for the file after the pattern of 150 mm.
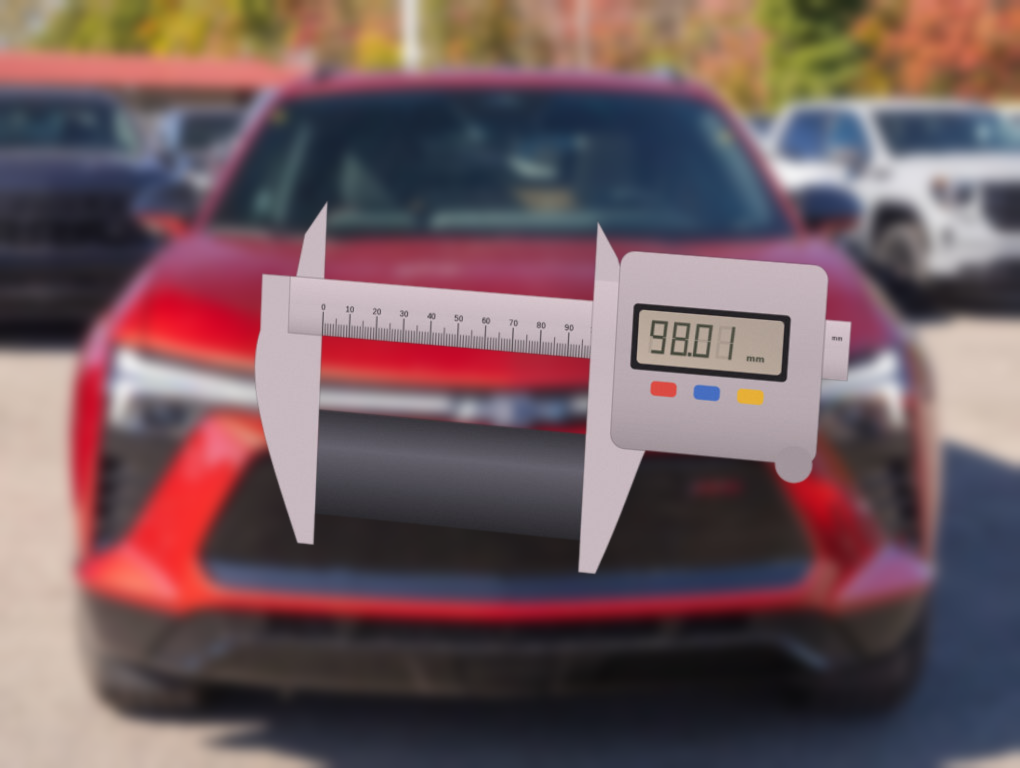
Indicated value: 98.01 mm
